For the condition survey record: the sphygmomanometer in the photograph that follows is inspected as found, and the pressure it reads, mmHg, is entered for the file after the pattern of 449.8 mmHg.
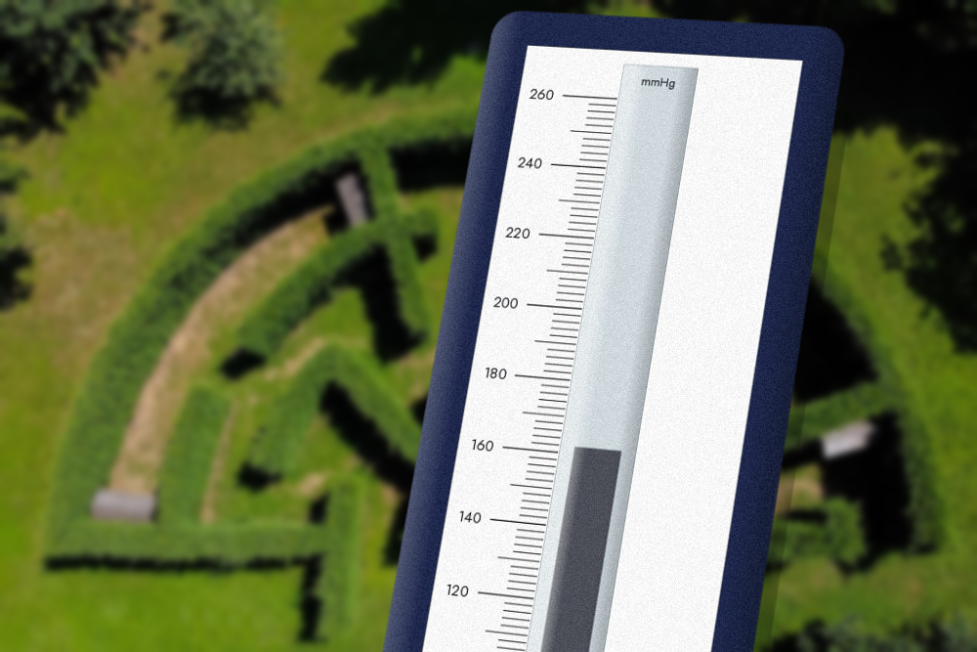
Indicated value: 162 mmHg
